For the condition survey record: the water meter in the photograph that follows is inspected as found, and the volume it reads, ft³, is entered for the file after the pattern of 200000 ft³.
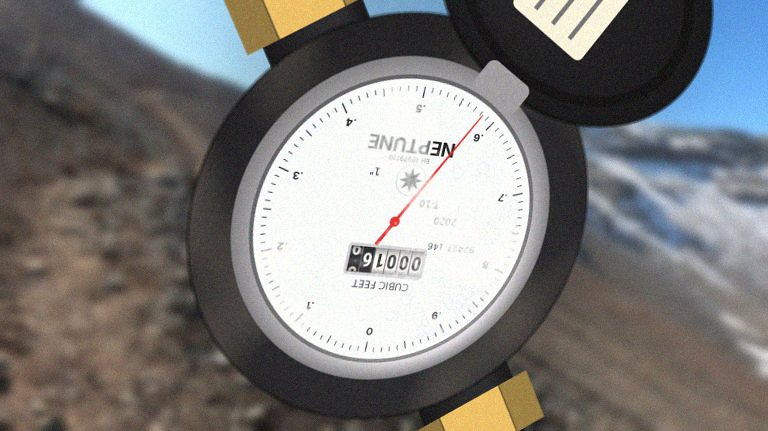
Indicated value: 168.58 ft³
